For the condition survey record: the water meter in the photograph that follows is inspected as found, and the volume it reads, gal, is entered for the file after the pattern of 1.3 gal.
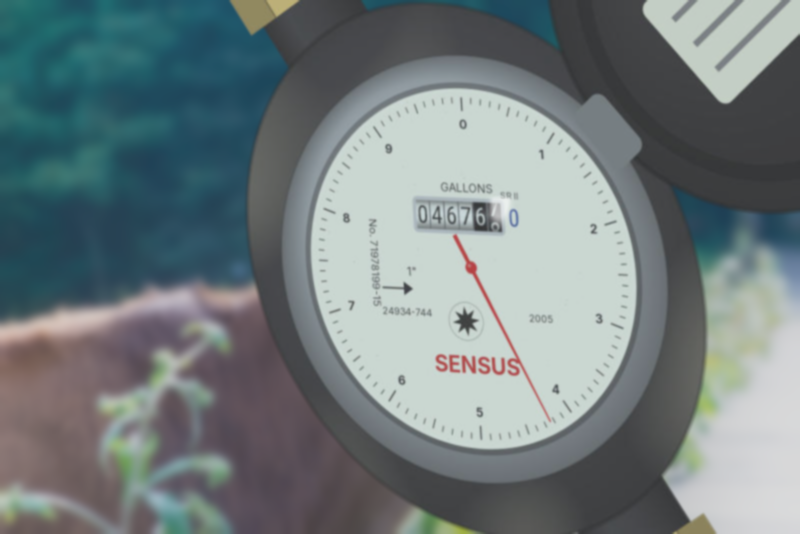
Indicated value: 467674.2 gal
